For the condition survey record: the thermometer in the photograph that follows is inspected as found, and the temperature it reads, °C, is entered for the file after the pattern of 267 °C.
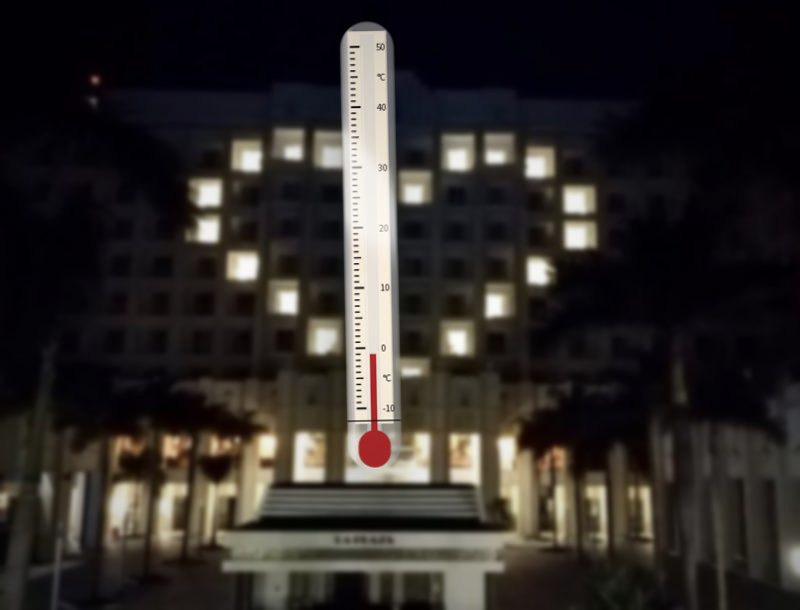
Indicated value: -1 °C
